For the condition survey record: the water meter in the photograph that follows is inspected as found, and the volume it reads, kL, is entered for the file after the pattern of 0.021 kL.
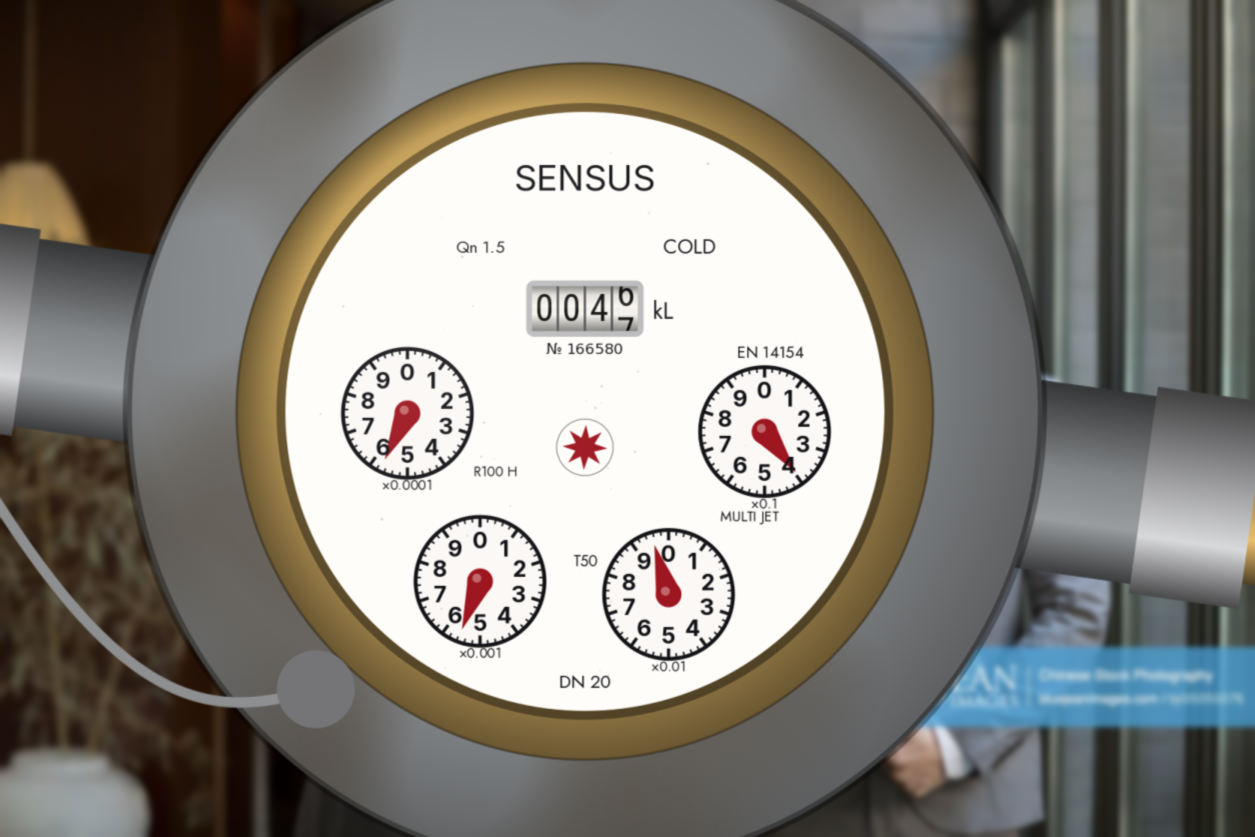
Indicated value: 46.3955 kL
